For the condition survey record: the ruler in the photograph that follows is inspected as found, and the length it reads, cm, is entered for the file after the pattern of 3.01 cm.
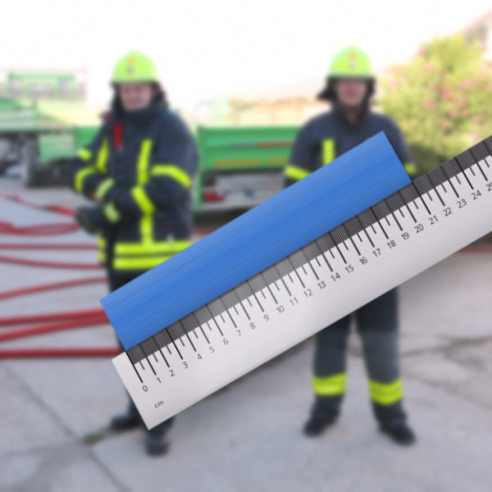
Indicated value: 21 cm
